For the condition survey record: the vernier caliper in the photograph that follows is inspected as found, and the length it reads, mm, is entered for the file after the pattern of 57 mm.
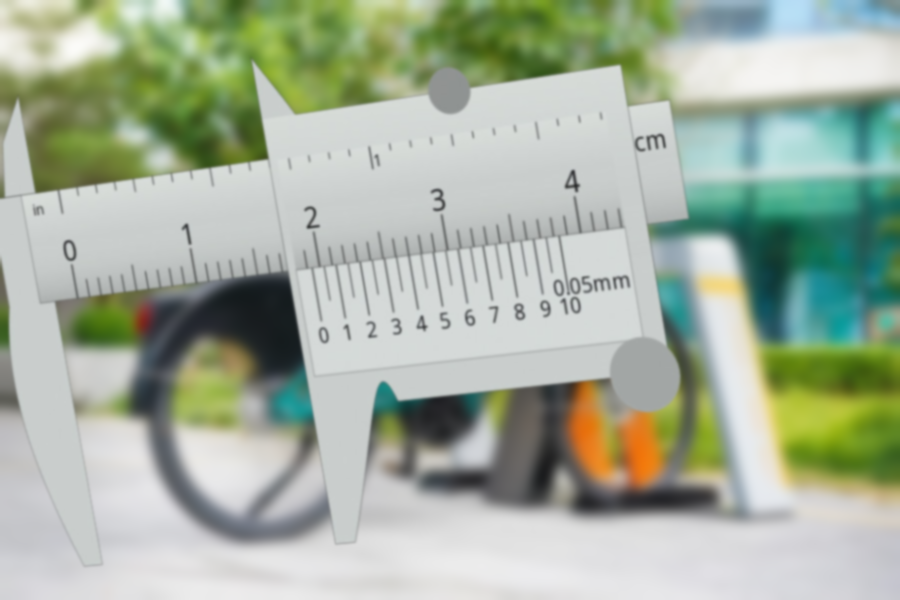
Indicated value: 19.4 mm
